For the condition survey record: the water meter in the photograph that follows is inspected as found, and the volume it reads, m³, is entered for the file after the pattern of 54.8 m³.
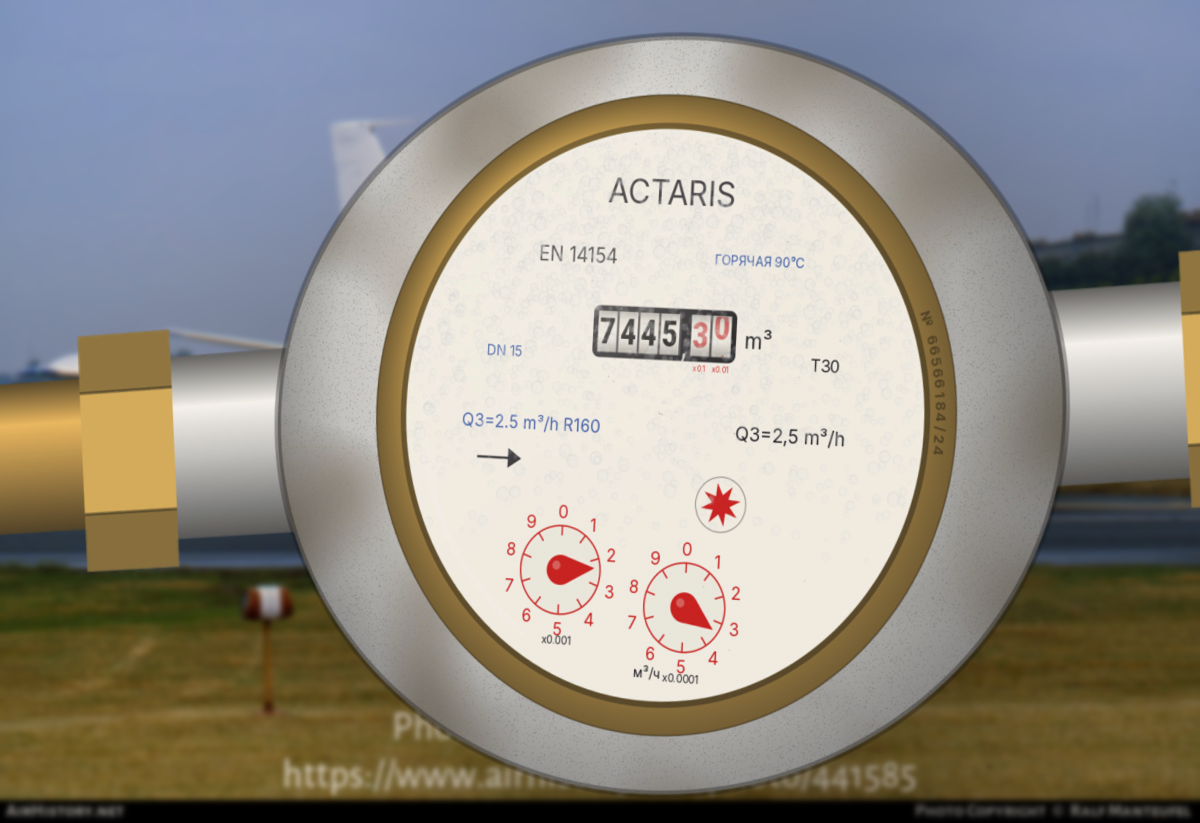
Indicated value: 7445.3023 m³
